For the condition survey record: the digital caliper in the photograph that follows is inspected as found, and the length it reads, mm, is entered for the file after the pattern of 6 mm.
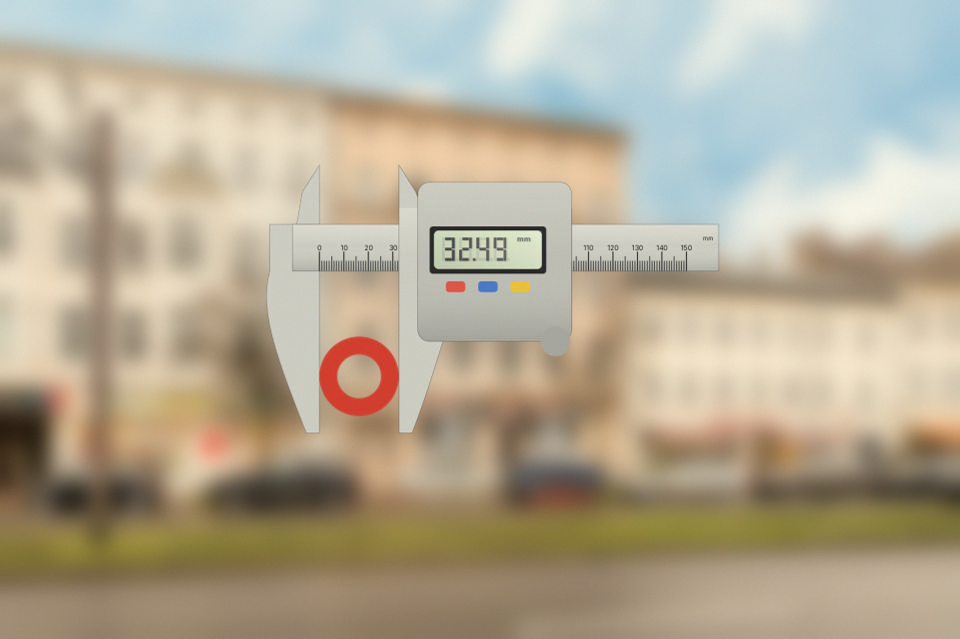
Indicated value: 32.49 mm
